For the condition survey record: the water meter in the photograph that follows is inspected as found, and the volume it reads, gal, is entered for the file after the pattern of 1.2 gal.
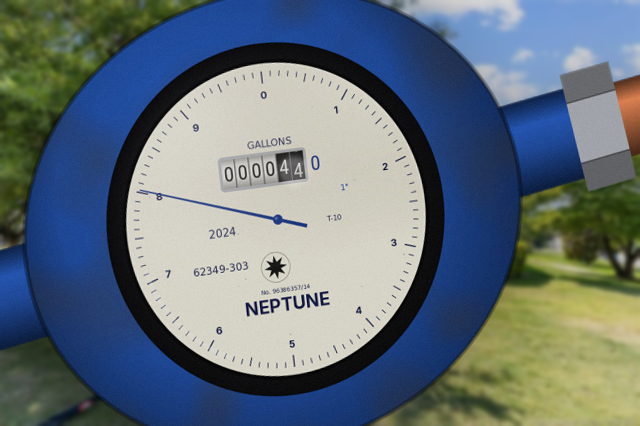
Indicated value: 438.0 gal
